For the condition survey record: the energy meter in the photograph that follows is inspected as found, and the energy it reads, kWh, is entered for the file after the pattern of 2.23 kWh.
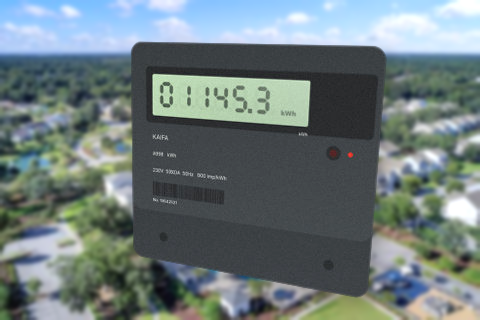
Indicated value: 1145.3 kWh
